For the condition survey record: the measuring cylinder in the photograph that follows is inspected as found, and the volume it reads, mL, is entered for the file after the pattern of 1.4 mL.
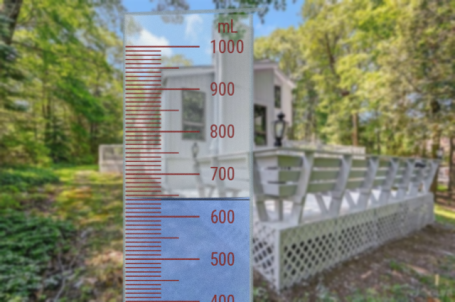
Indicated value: 640 mL
